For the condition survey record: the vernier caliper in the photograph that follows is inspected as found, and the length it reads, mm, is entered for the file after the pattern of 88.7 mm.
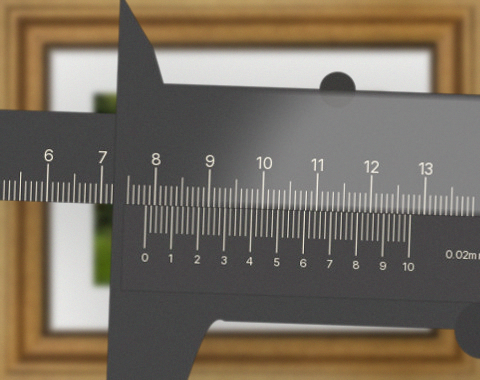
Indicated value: 78.4 mm
